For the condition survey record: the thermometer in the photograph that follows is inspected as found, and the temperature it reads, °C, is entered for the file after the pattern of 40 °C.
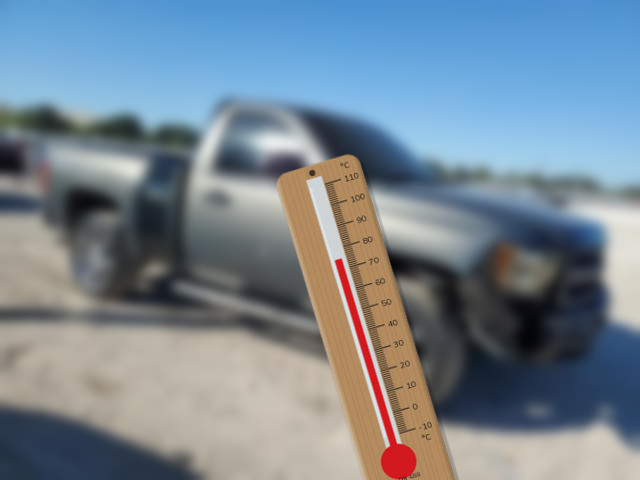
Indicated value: 75 °C
